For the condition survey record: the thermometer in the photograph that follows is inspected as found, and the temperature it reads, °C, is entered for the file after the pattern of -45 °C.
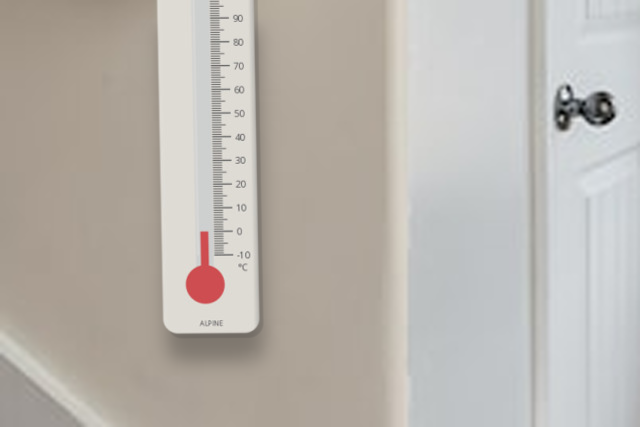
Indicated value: 0 °C
